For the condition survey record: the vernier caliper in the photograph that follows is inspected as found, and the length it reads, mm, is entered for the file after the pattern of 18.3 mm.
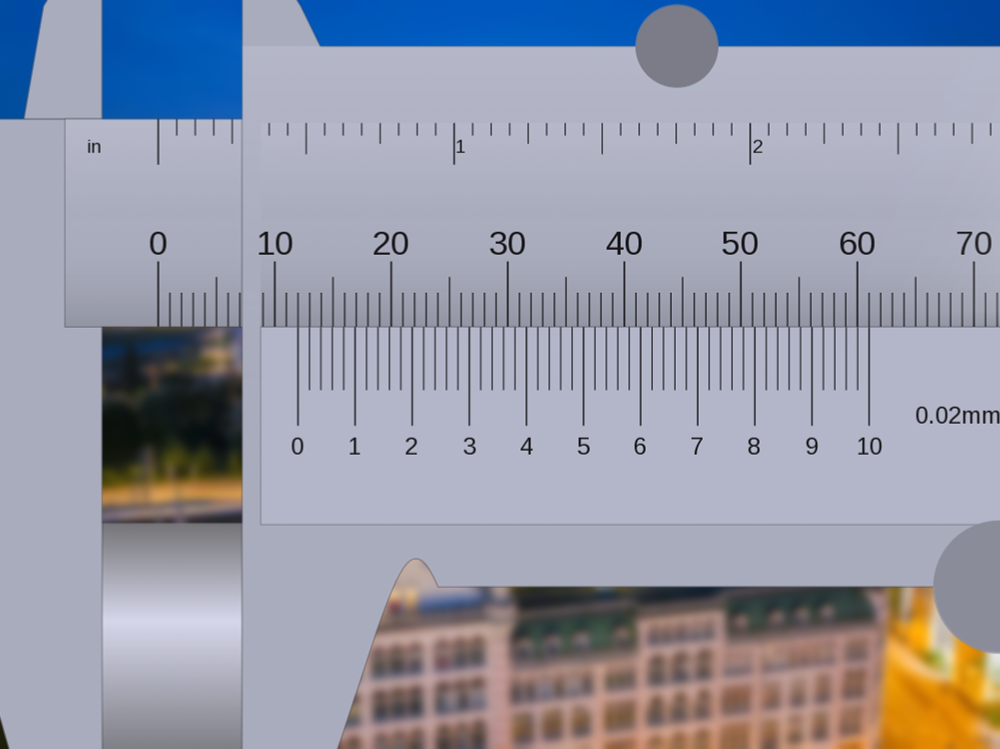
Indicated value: 12.0 mm
